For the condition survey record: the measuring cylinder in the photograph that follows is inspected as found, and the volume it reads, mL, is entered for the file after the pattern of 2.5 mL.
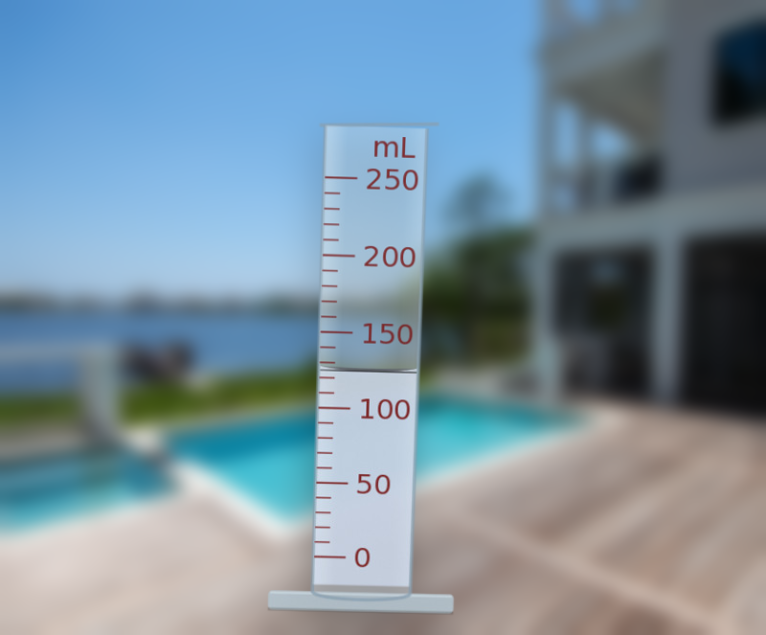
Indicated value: 125 mL
